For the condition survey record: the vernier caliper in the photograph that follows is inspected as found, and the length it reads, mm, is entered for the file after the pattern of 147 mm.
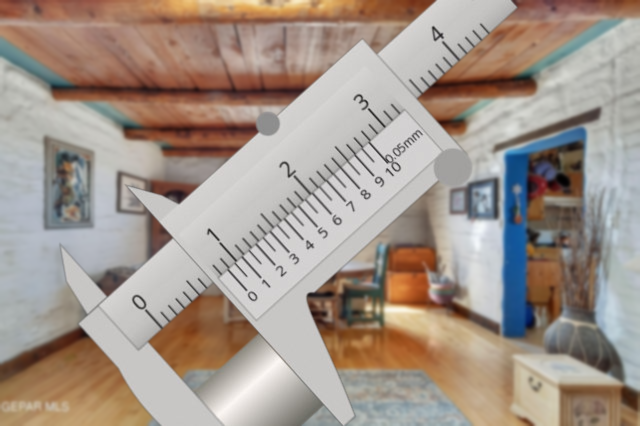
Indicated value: 8.8 mm
